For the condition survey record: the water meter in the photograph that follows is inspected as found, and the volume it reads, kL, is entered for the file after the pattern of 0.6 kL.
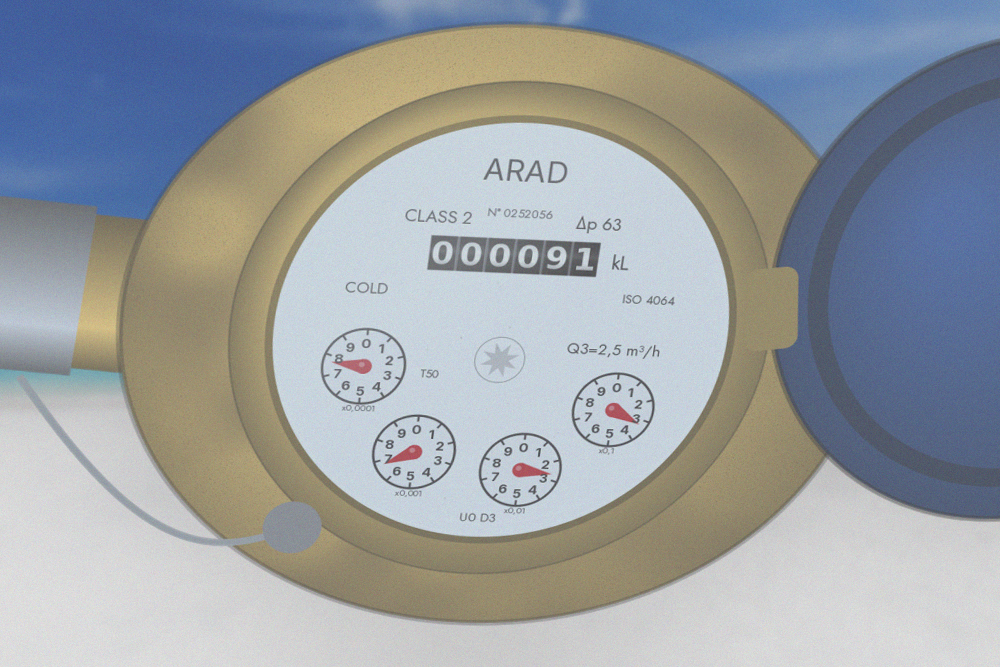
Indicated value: 91.3267 kL
